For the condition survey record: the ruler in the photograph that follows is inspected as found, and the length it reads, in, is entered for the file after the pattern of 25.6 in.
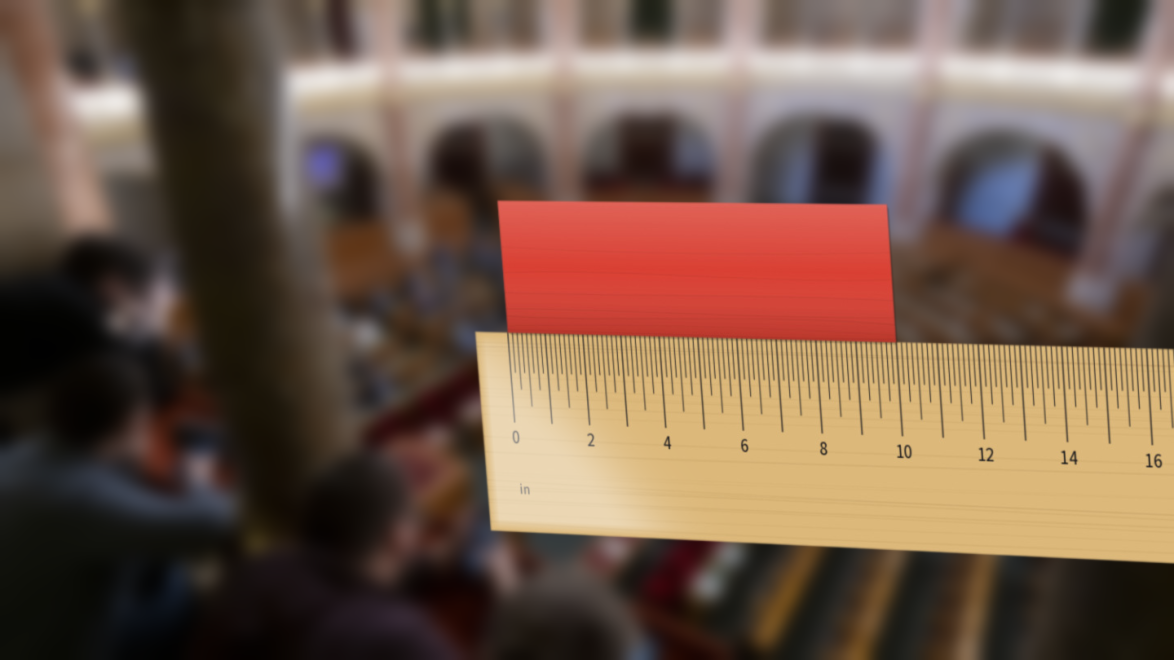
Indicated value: 10 in
